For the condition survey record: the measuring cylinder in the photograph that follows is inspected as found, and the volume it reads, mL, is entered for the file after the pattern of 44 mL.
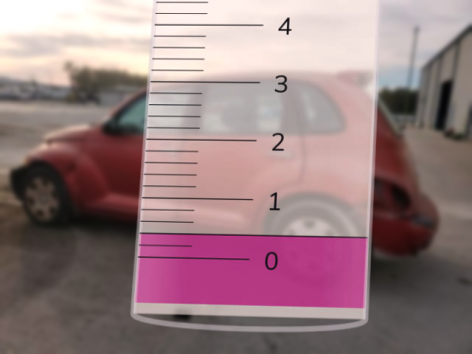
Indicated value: 0.4 mL
